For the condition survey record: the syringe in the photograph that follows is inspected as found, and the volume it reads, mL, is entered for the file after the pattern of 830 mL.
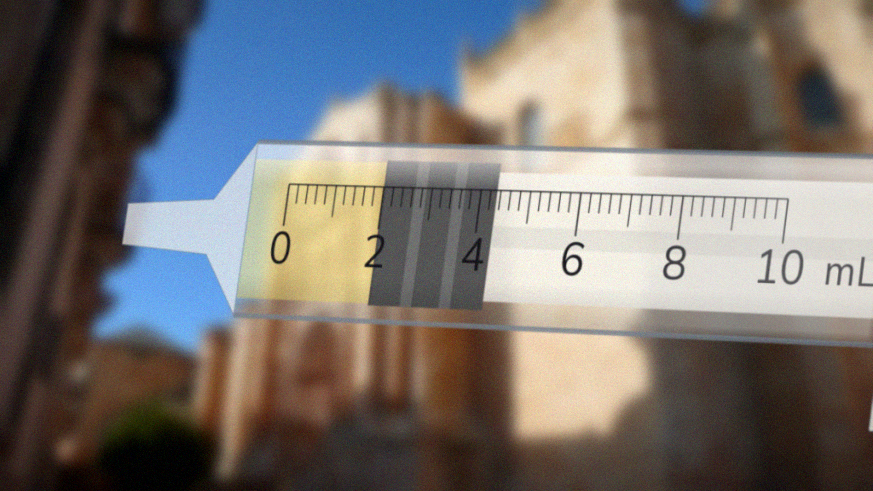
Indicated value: 2 mL
